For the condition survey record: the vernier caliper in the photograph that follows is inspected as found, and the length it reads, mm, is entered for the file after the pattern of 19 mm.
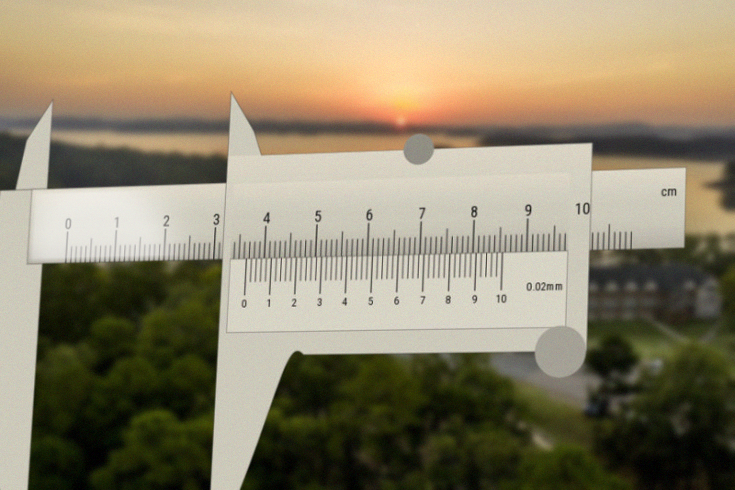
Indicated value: 36.5 mm
